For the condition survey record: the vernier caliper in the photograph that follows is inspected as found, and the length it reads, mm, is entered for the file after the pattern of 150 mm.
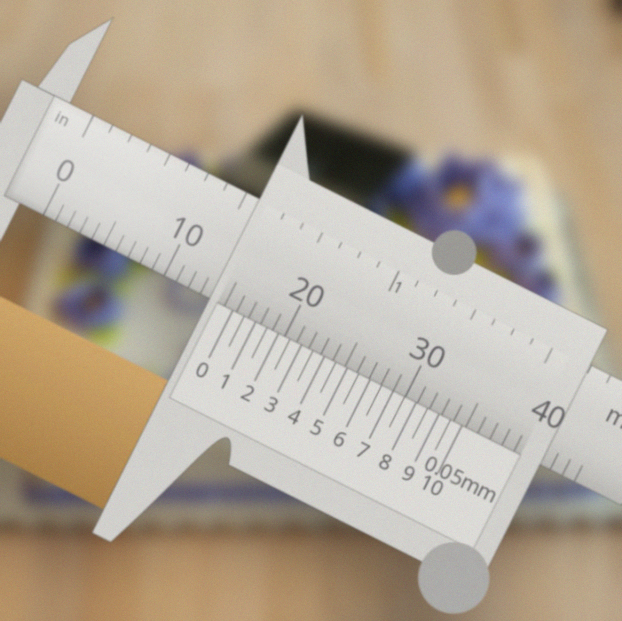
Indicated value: 15.7 mm
